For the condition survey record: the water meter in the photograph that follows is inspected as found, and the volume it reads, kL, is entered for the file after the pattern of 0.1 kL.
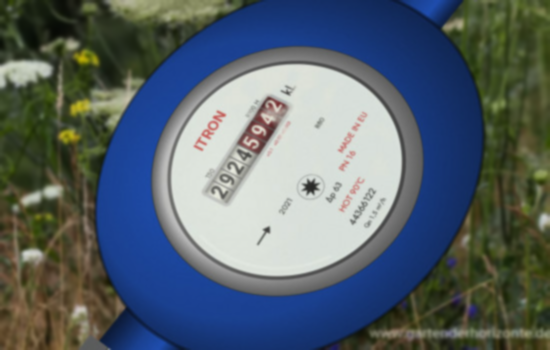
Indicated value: 2924.5942 kL
